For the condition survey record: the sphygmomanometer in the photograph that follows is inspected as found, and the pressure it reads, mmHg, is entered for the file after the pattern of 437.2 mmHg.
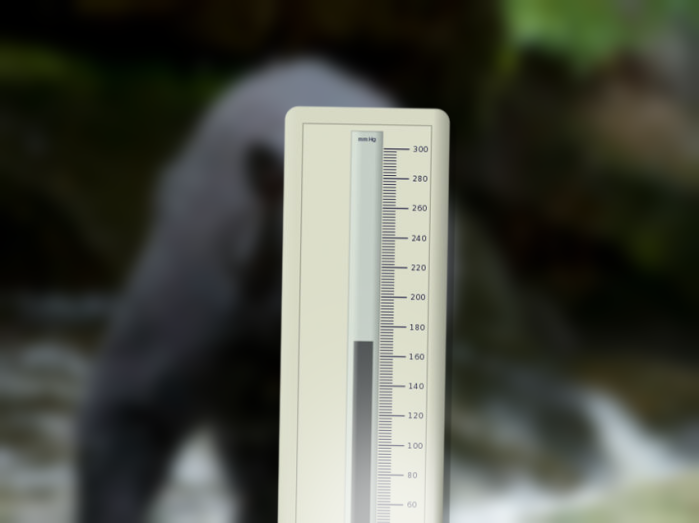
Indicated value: 170 mmHg
